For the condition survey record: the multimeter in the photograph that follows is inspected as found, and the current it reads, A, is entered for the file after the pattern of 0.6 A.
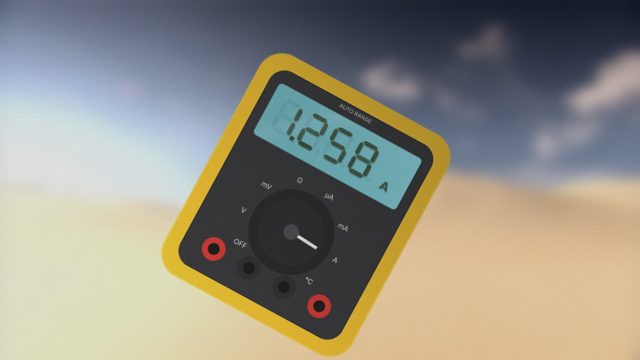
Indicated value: 1.258 A
